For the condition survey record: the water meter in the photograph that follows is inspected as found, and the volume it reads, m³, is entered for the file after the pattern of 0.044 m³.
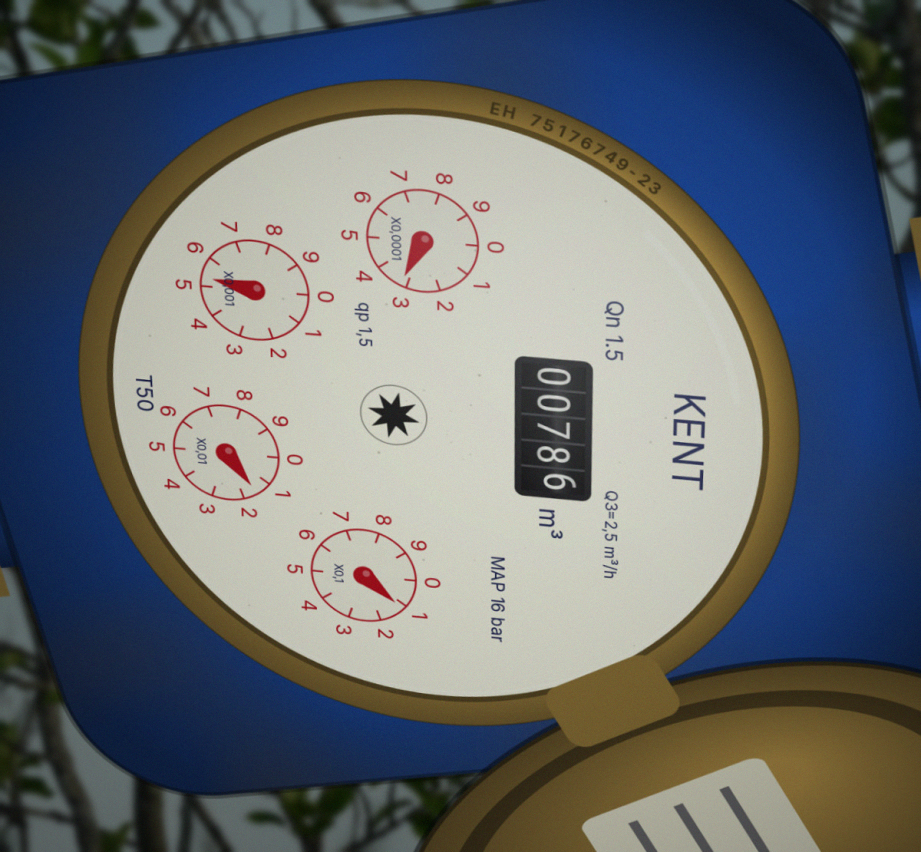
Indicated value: 786.1153 m³
